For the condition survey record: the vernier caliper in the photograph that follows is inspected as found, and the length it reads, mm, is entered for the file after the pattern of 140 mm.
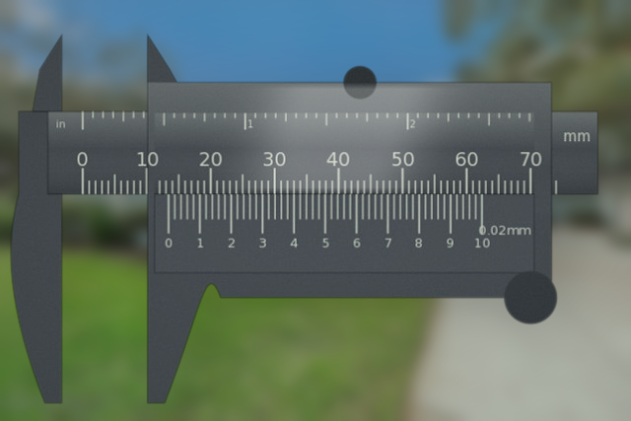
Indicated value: 13.4 mm
